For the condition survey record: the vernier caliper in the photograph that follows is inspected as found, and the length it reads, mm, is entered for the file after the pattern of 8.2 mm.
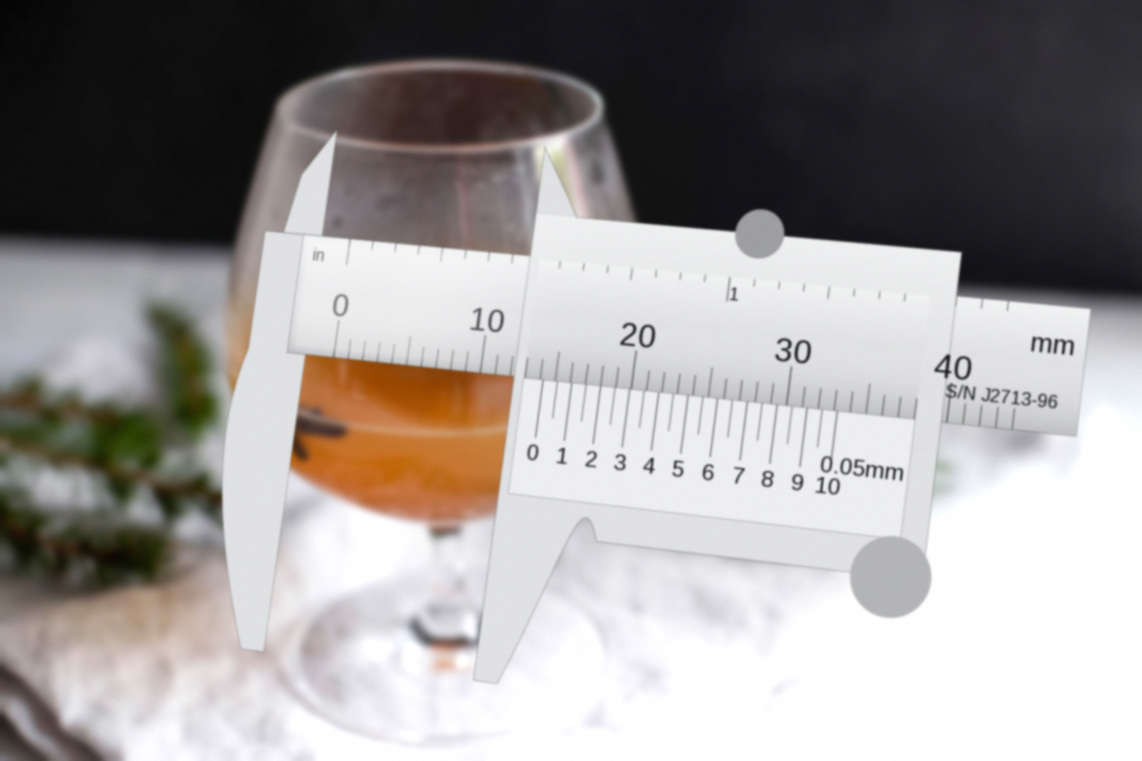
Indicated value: 14.2 mm
